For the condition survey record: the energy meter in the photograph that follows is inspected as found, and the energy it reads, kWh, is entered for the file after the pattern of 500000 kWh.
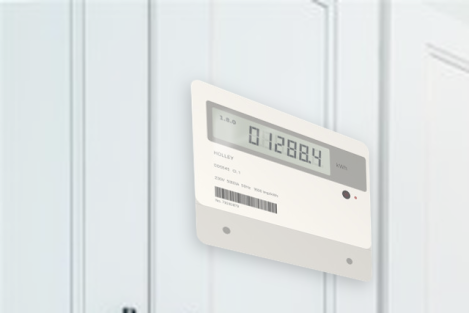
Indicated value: 1288.4 kWh
